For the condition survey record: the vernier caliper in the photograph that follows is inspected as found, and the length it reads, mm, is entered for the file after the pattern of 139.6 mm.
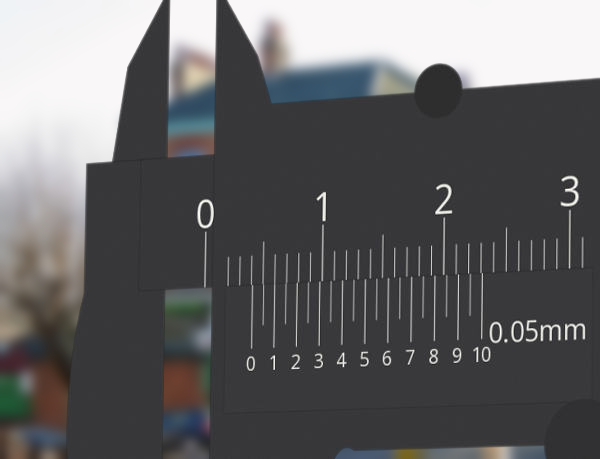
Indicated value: 4.1 mm
